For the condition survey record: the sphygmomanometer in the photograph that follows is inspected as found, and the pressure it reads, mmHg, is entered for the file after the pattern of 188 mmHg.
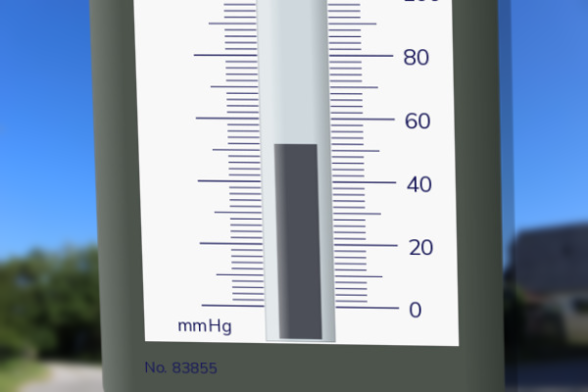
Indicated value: 52 mmHg
